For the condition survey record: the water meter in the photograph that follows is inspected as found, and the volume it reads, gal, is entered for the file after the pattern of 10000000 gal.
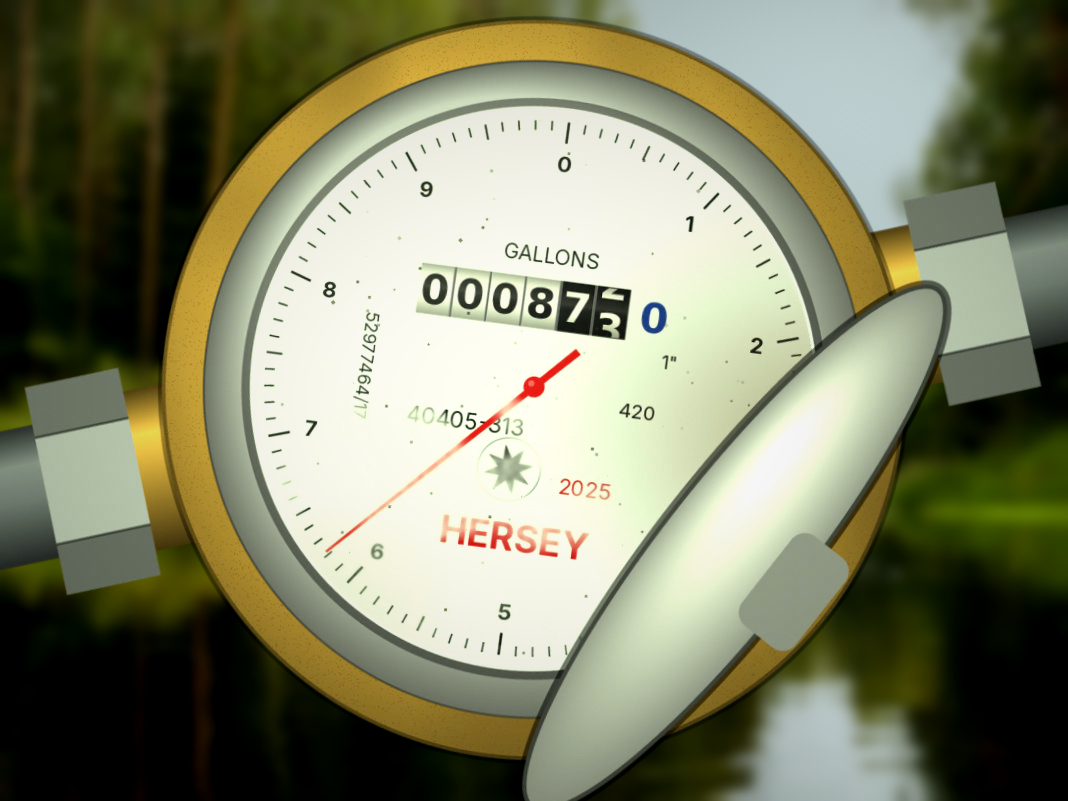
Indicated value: 8726.2 gal
